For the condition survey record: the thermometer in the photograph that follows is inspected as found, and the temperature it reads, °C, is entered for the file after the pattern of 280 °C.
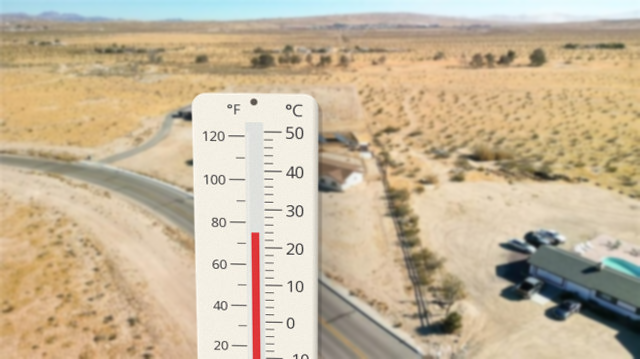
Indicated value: 24 °C
